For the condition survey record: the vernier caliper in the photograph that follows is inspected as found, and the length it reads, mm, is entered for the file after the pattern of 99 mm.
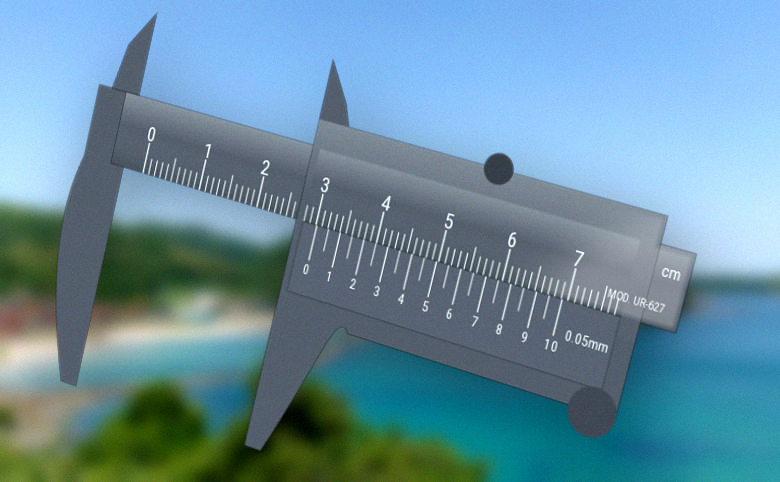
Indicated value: 30.2 mm
